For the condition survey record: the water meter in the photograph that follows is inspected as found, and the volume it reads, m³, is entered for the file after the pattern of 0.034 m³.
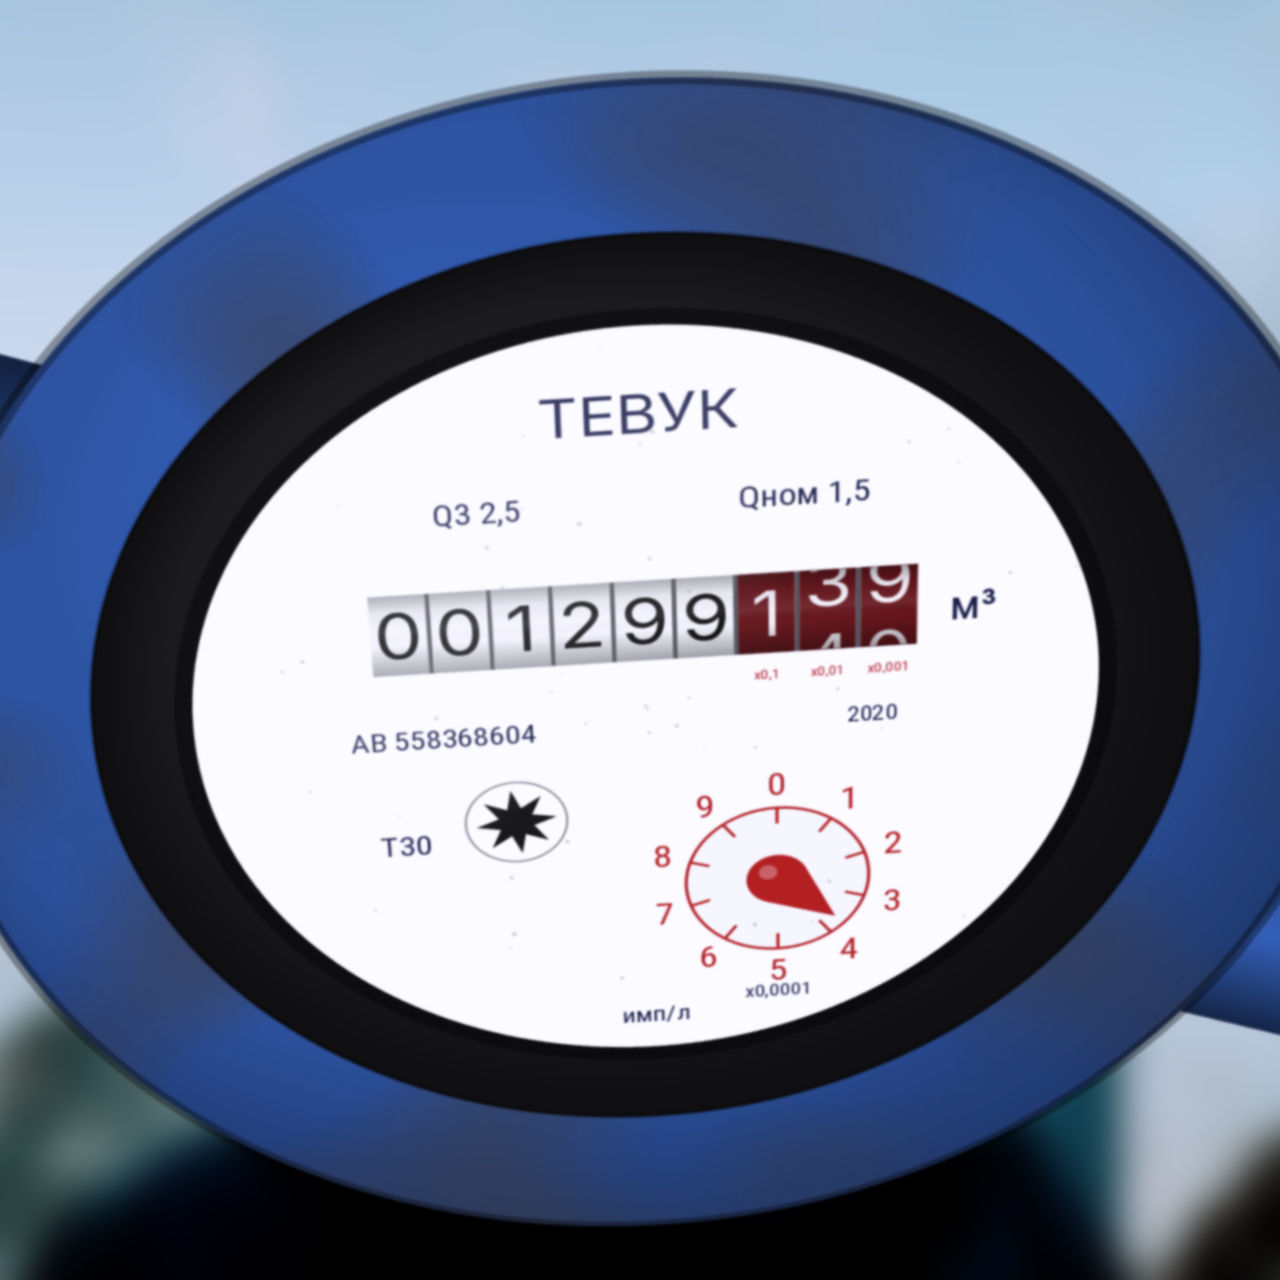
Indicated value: 1299.1393 m³
